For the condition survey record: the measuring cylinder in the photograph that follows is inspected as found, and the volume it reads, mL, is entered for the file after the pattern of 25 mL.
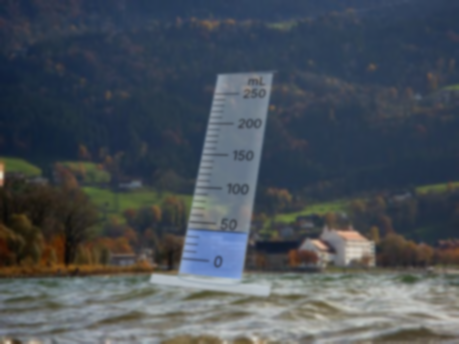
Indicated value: 40 mL
